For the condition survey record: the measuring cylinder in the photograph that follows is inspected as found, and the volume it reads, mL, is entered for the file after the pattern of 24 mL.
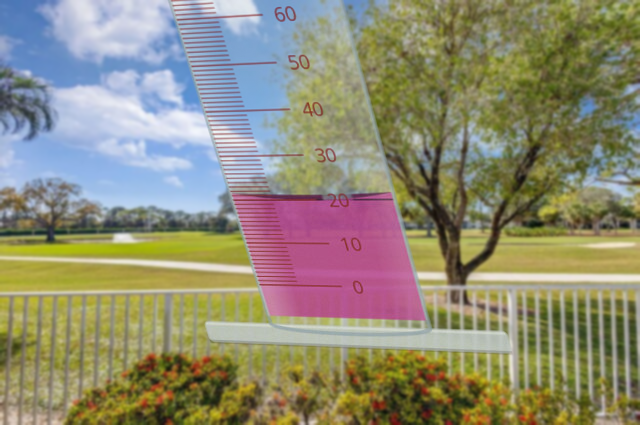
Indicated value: 20 mL
